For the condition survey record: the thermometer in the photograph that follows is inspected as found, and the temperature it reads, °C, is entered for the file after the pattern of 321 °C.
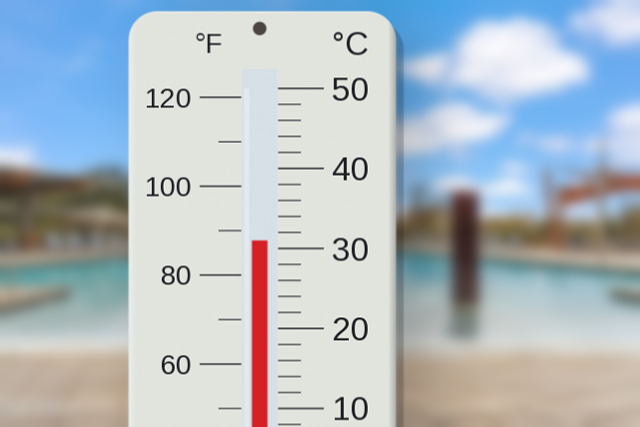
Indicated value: 31 °C
